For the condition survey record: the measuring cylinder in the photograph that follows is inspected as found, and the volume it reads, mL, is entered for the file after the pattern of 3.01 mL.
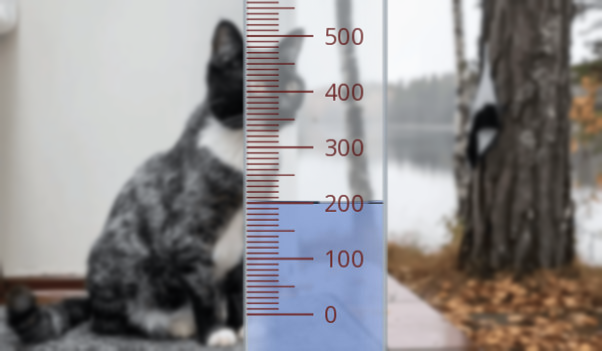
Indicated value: 200 mL
